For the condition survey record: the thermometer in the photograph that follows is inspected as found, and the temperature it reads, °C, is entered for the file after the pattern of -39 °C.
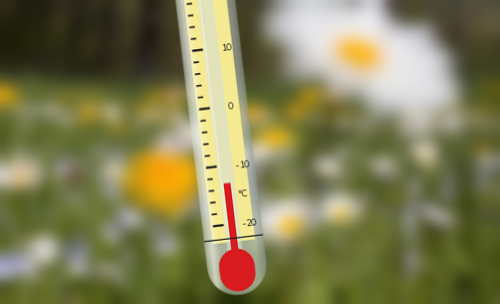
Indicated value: -13 °C
